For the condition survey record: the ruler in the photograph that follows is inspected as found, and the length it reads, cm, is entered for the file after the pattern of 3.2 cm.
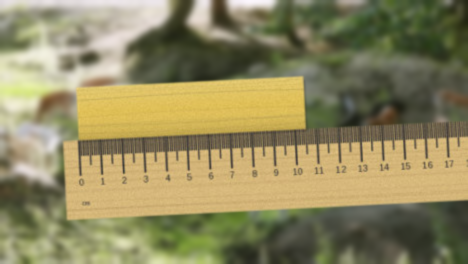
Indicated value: 10.5 cm
